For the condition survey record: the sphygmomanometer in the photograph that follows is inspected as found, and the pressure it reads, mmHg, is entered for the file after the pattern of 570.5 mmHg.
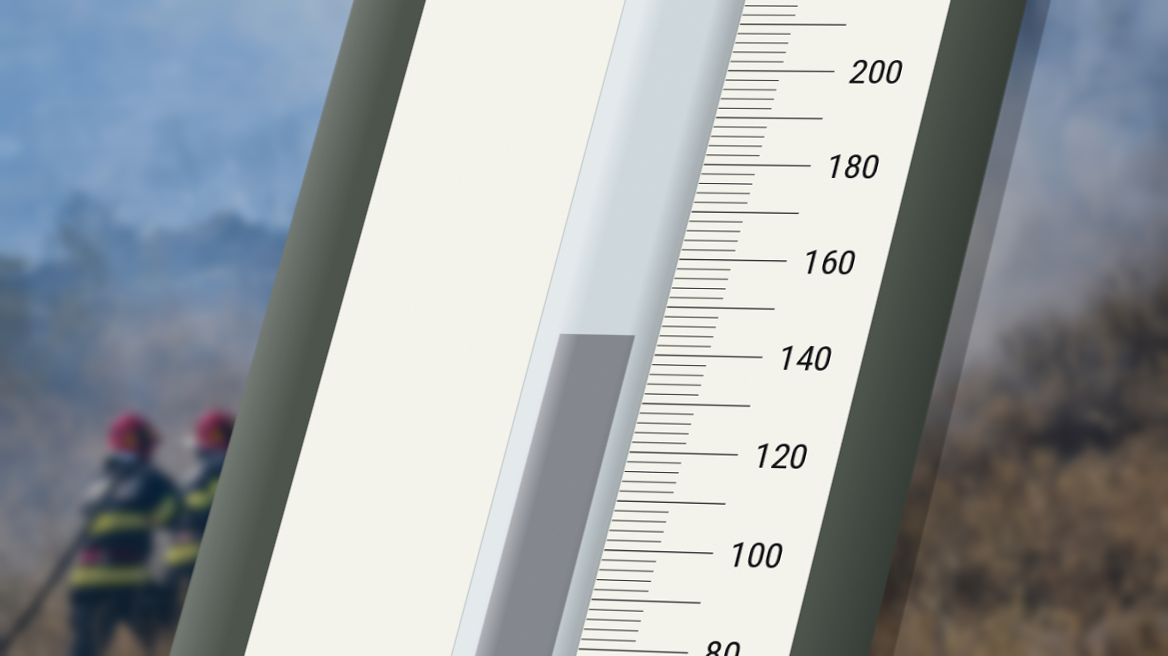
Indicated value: 144 mmHg
